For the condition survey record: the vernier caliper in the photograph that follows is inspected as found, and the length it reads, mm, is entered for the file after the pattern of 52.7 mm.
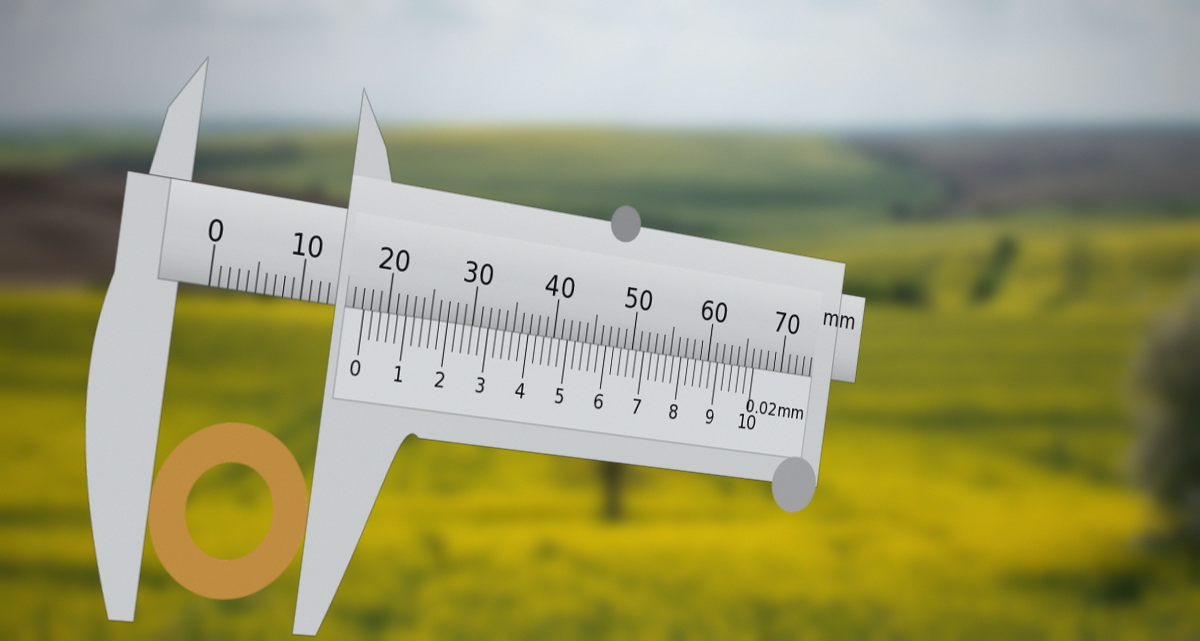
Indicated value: 17.2 mm
